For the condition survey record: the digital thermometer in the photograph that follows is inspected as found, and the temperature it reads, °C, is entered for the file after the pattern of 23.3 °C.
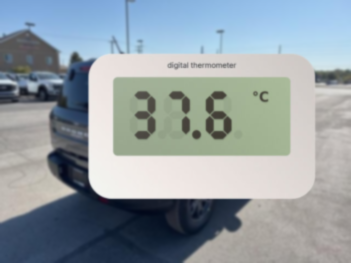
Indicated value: 37.6 °C
